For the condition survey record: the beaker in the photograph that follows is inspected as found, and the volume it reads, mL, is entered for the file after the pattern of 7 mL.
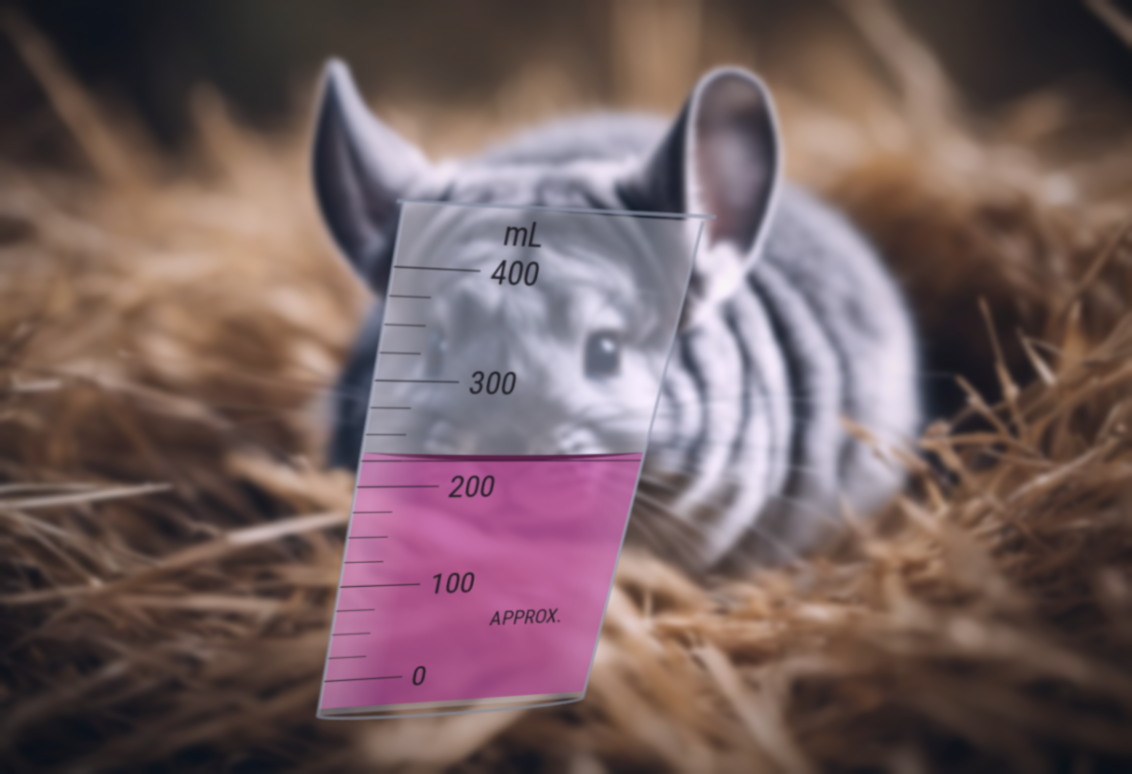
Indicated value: 225 mL
